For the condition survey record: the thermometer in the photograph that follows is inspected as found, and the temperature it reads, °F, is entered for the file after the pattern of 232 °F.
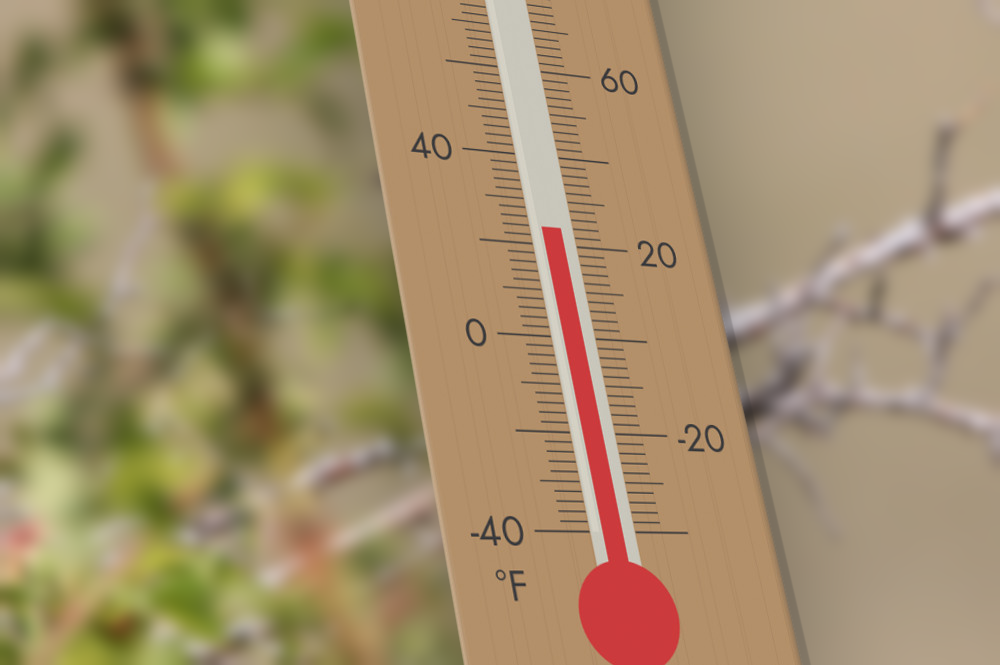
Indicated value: 24 °F
